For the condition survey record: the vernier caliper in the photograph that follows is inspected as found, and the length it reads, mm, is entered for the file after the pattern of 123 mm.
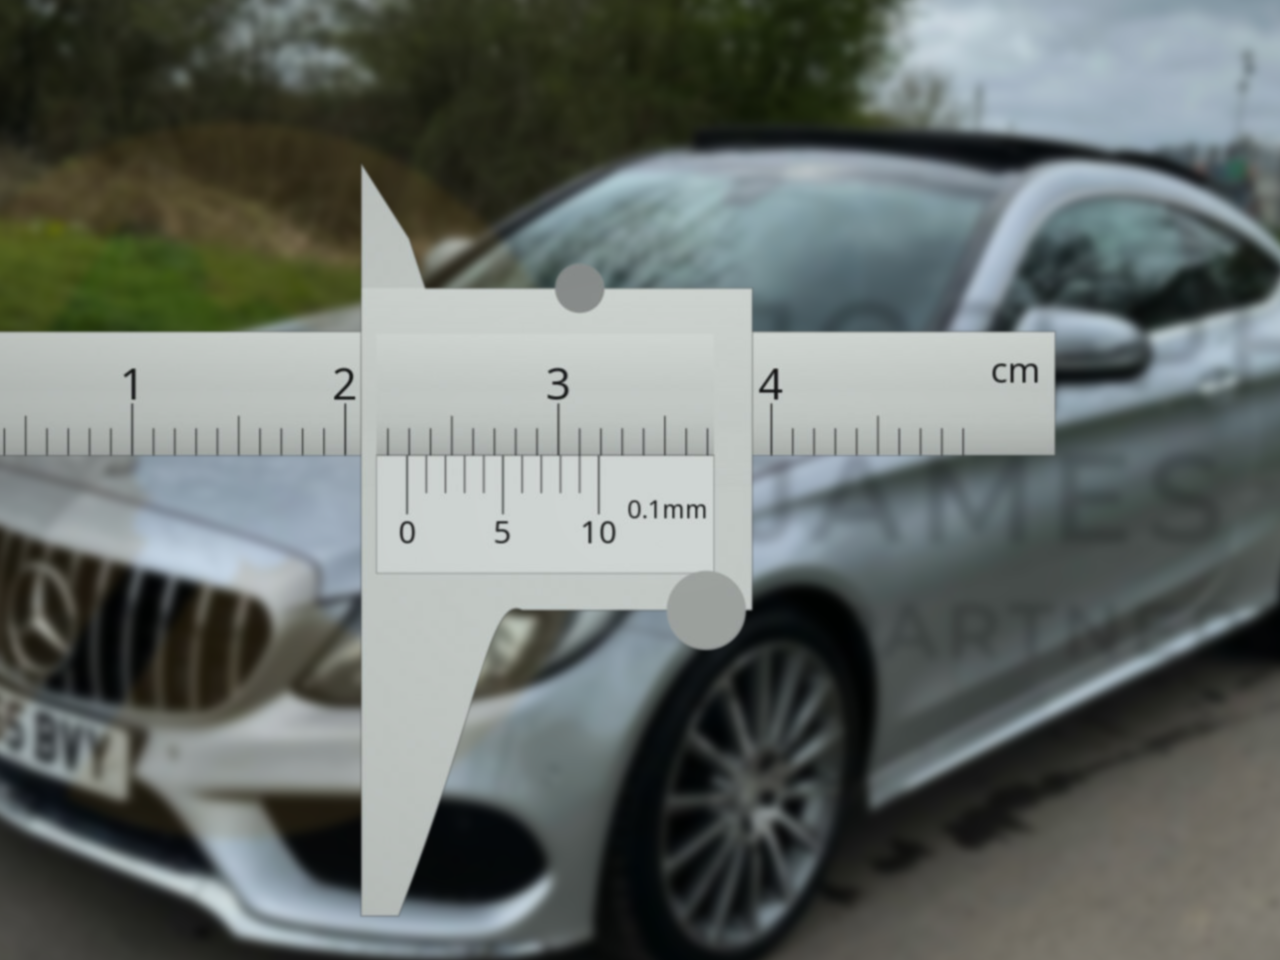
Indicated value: 22.9 mm
